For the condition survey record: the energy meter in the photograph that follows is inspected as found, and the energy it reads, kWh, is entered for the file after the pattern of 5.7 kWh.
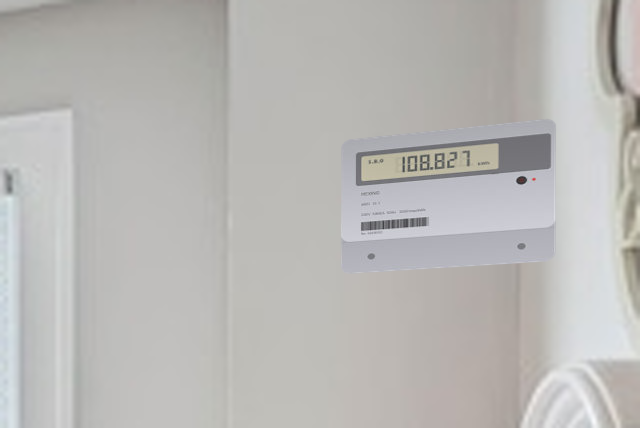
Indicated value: 108.827 kWh
